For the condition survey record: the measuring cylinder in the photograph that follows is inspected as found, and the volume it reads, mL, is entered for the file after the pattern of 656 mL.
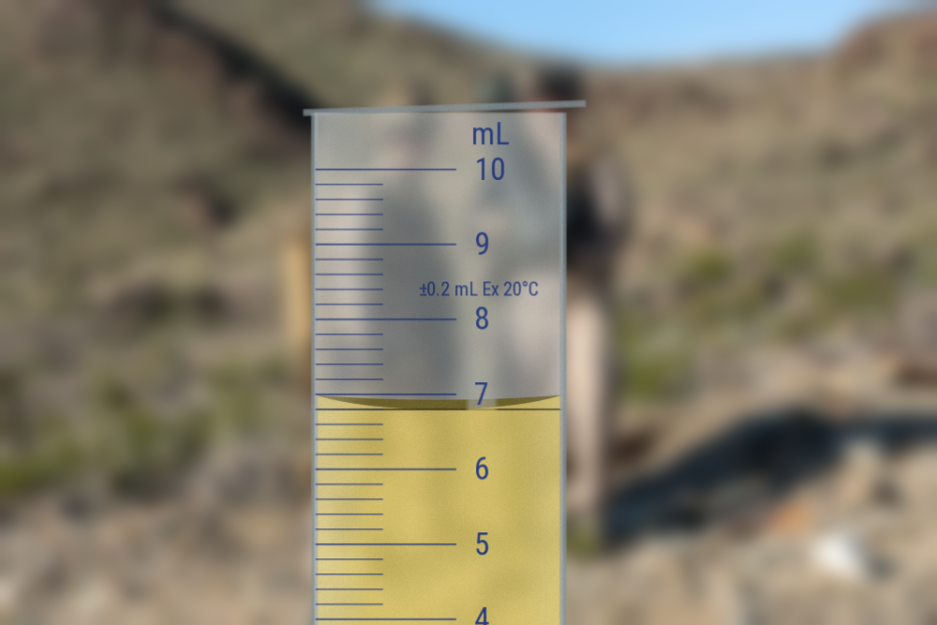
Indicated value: 6.8 mL
